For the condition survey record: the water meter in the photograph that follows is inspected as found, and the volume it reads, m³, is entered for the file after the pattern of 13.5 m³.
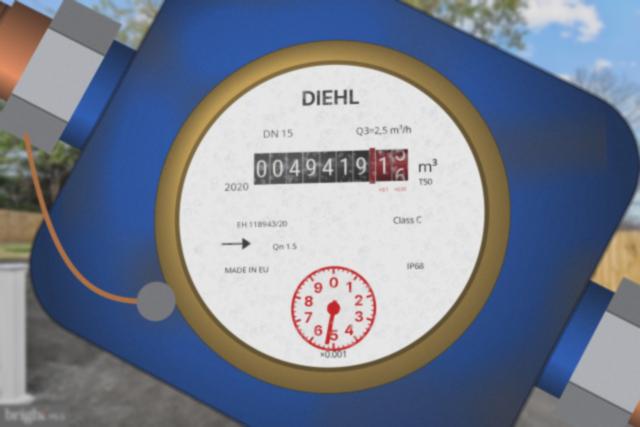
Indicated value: 49419.155 m³
